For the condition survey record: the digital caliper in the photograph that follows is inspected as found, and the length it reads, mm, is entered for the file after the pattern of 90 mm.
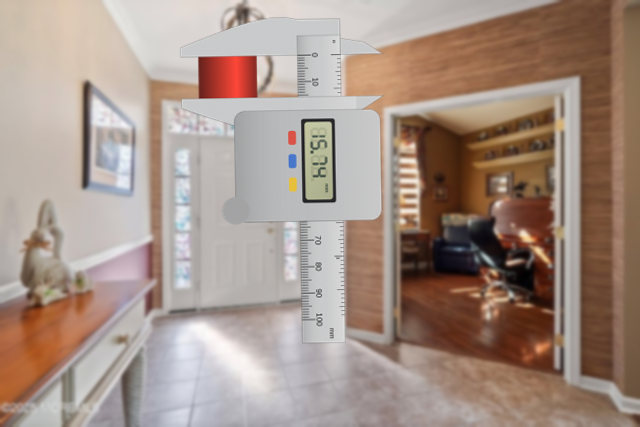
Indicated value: 15.74 mm
